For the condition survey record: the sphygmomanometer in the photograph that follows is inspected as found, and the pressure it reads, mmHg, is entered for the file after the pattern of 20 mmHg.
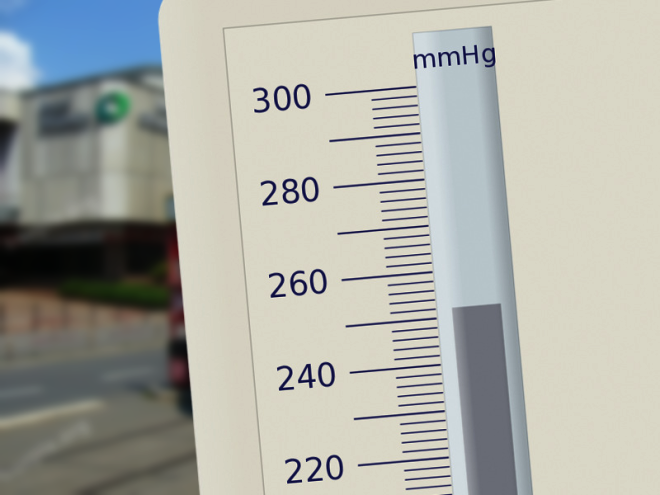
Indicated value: 252 mmHg
